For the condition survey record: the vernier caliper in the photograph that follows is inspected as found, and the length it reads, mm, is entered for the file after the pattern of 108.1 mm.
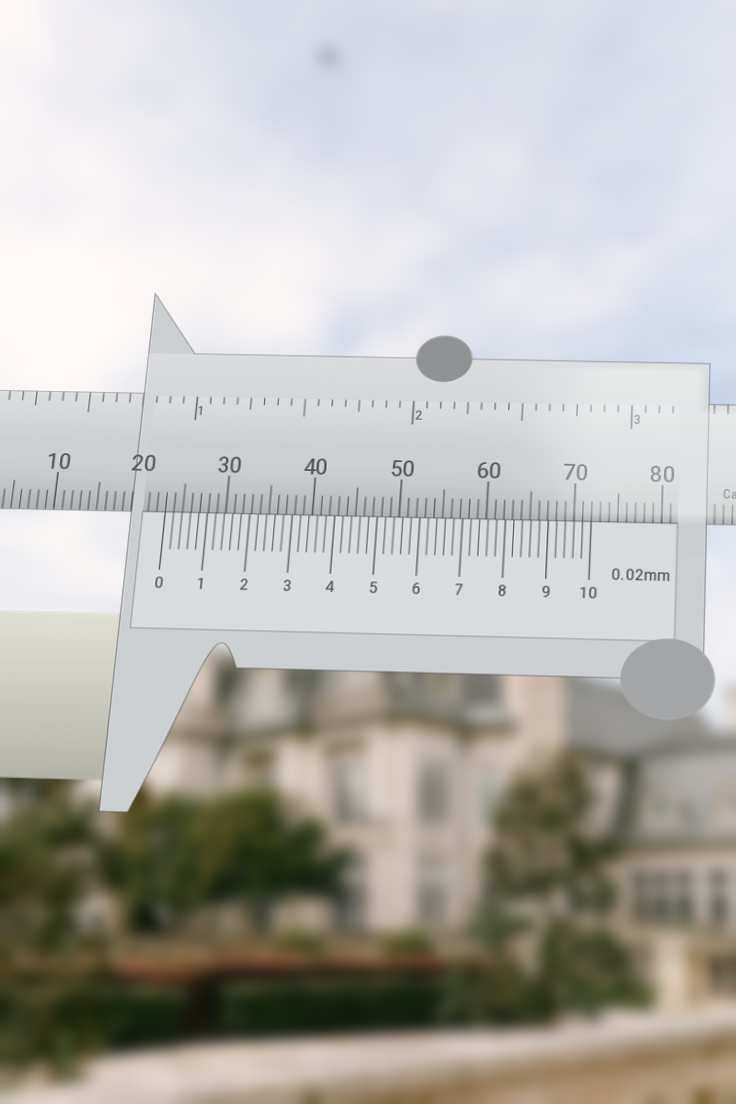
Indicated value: 23.0 mm
